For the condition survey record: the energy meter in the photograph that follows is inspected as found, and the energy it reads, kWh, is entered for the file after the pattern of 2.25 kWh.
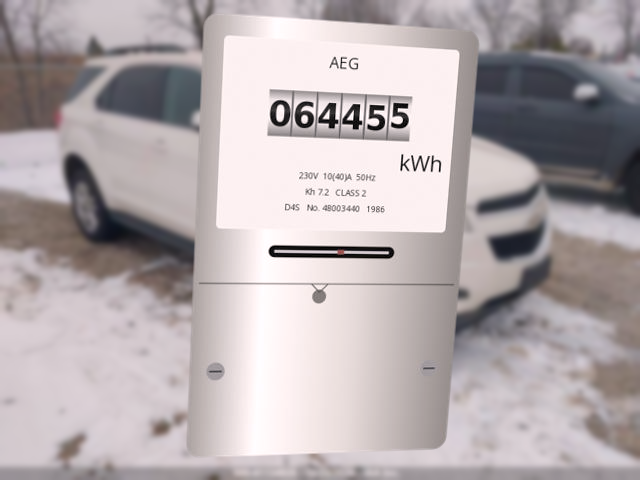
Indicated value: 64455 kWh
